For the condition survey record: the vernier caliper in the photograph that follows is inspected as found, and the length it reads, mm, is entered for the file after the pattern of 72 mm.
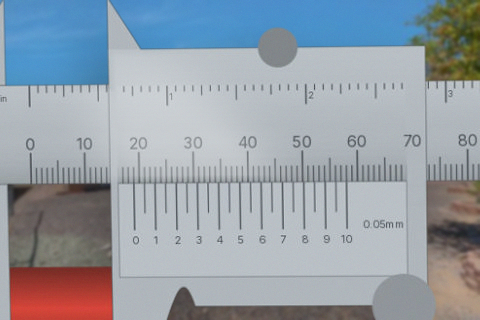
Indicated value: 19.0 mm
